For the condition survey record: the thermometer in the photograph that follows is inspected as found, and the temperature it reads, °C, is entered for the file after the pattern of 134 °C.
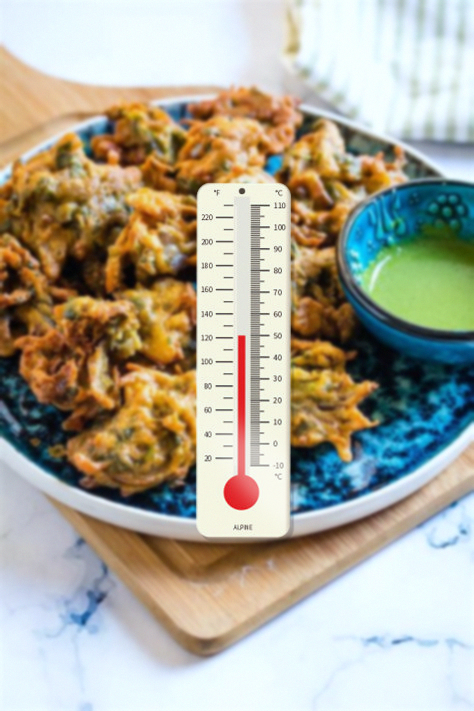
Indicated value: 50 °C
